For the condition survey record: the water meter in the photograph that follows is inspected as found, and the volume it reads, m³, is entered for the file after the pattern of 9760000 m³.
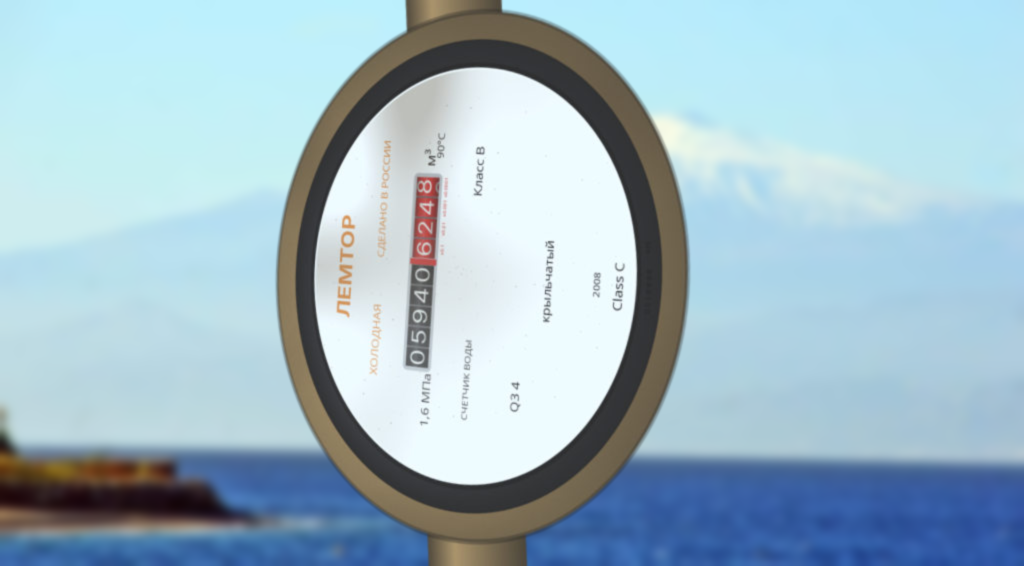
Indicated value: 5940.6248 m³
